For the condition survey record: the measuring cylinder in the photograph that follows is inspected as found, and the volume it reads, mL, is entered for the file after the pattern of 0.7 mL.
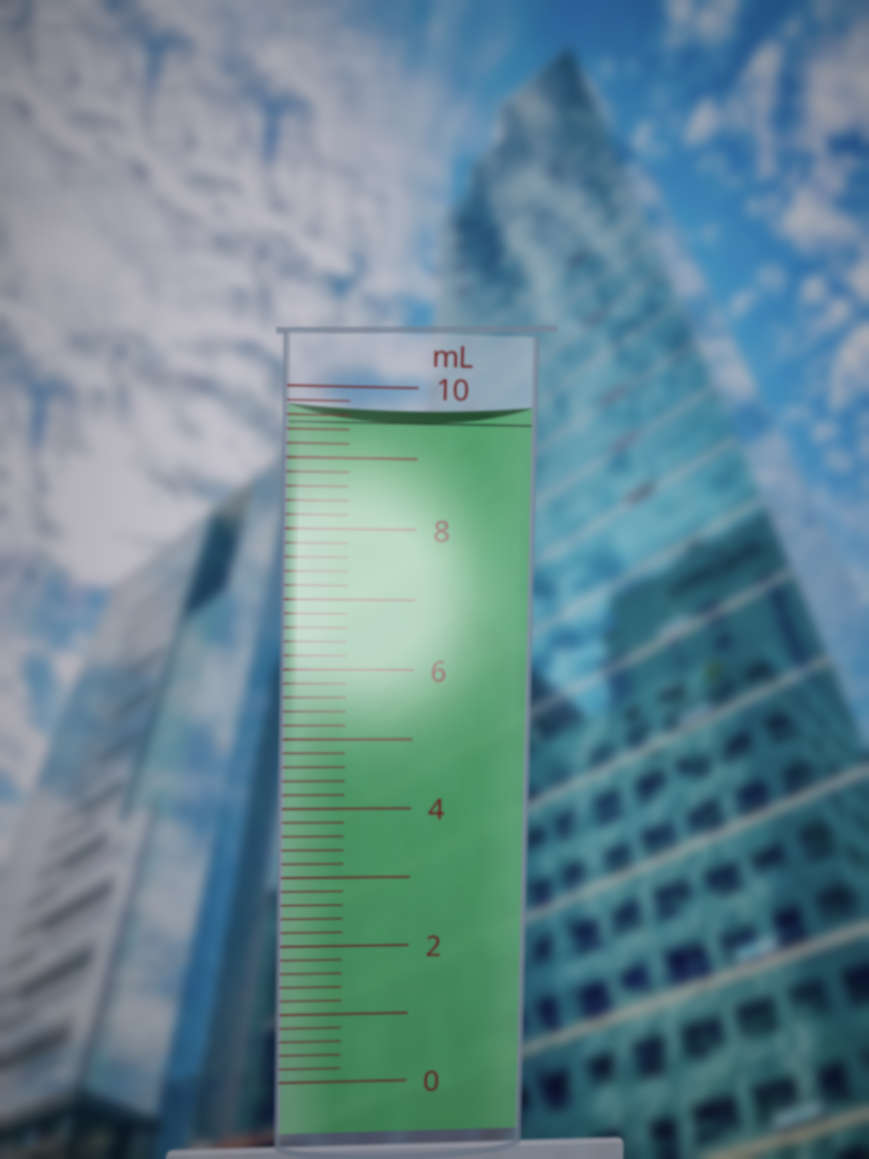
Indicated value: 9.5 mL
